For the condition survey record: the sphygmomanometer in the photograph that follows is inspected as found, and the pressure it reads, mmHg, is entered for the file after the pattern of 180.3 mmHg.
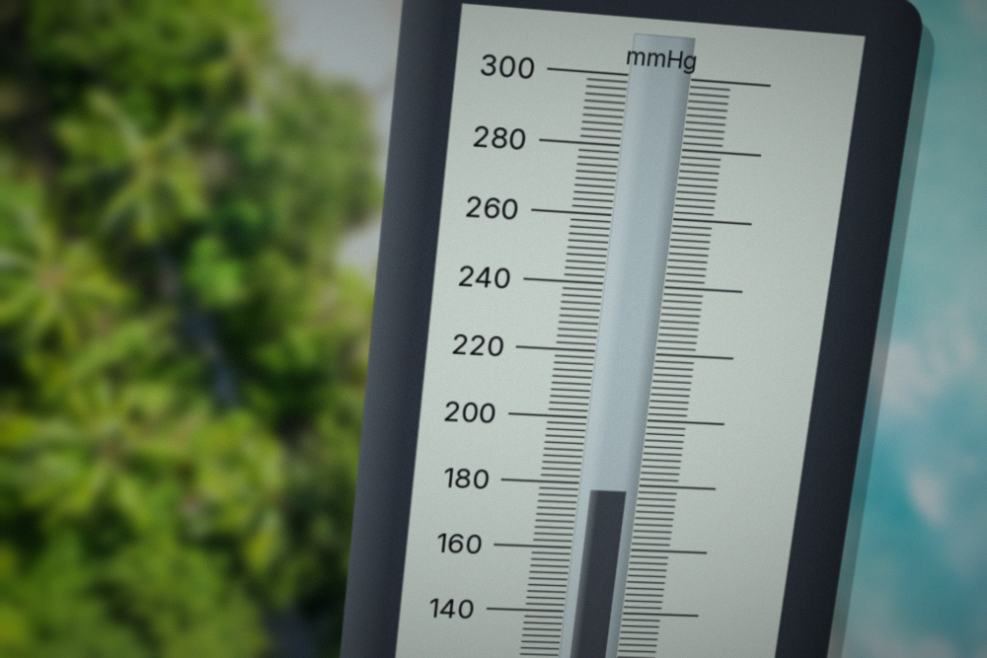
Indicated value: 178 mmHg
